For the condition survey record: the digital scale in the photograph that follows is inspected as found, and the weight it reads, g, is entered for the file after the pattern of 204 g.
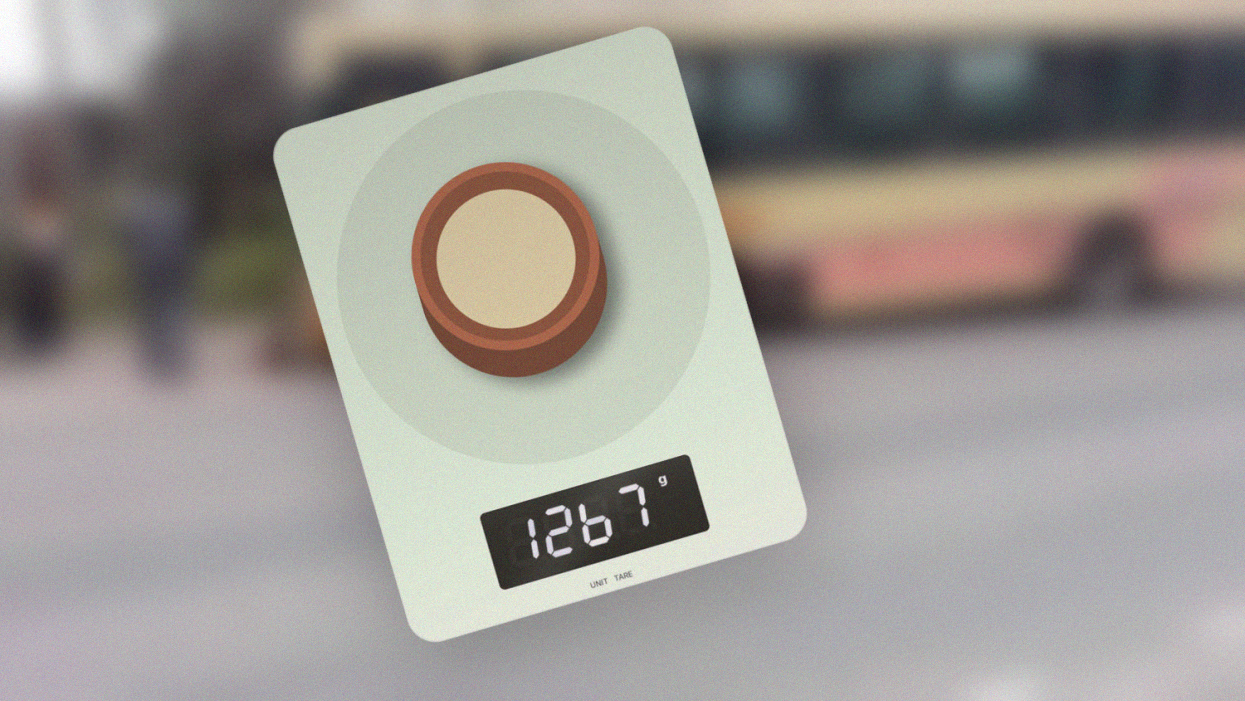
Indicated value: 1267 g
